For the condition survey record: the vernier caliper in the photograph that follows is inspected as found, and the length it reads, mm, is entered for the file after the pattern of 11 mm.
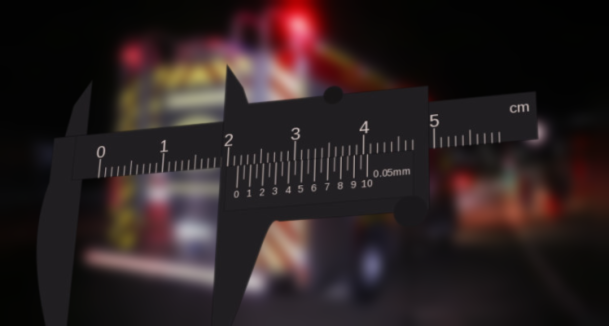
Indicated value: 21.6 mm
